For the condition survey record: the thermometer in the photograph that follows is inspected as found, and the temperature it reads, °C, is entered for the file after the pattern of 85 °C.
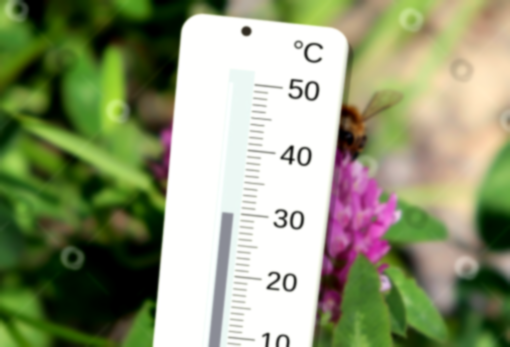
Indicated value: 30 °C
